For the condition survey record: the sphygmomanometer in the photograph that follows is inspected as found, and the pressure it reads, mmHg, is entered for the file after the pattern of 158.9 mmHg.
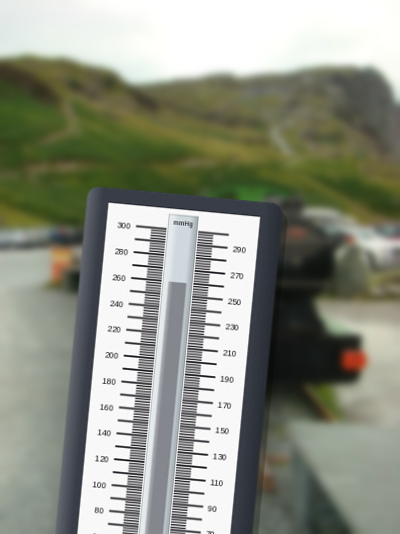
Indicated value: 260 mmHg
